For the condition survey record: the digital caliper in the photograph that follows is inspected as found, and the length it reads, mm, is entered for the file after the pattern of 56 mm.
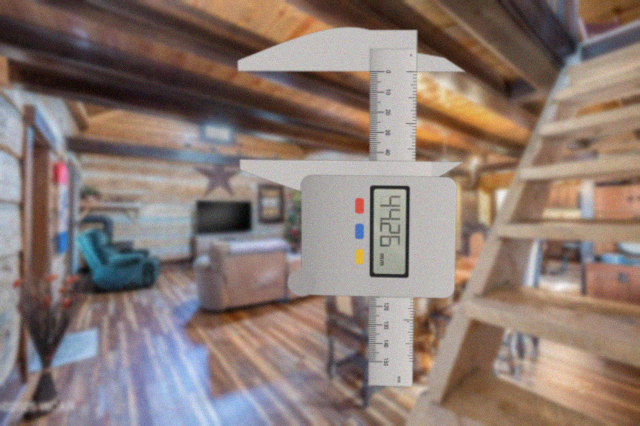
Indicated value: 44.26 mm
